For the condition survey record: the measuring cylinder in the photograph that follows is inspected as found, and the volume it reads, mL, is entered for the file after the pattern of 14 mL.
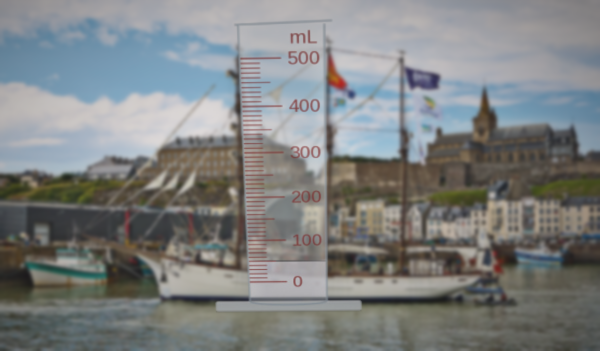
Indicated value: 50 mL
